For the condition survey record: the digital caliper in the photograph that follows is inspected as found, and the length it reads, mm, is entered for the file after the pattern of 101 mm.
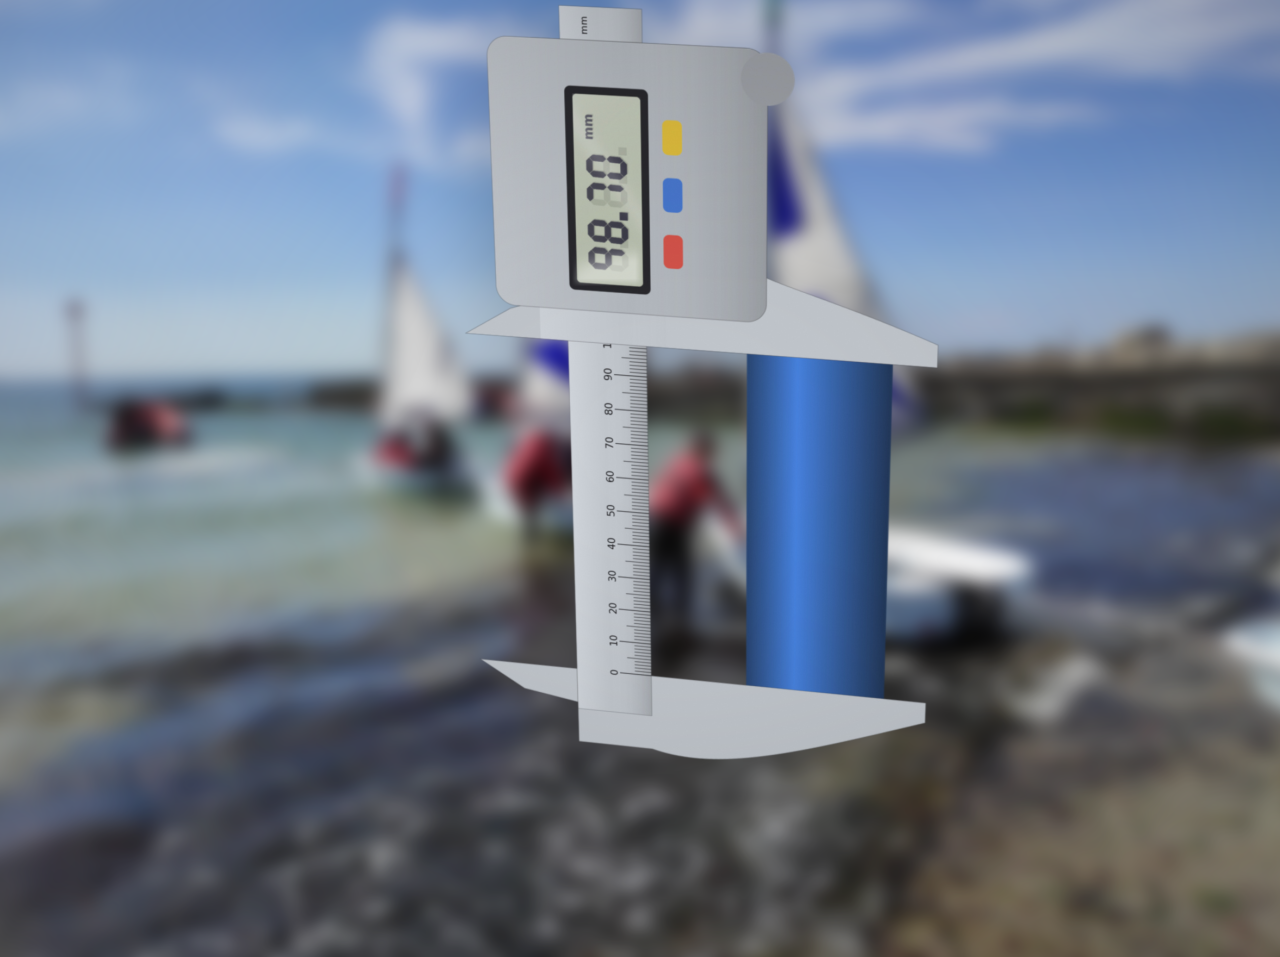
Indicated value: 98.70 mm
